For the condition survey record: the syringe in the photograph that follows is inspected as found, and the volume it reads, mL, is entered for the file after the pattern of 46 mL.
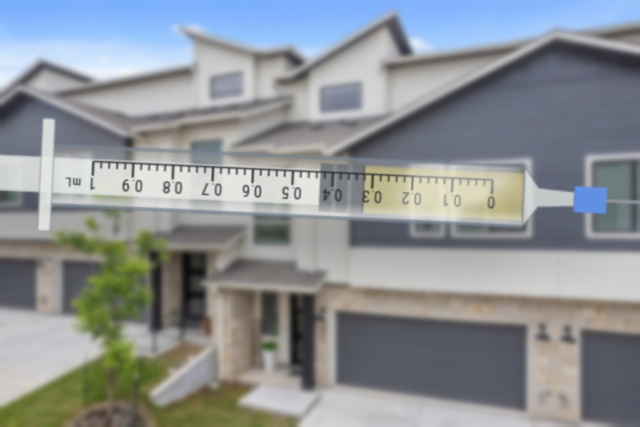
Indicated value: 0.32 mL
